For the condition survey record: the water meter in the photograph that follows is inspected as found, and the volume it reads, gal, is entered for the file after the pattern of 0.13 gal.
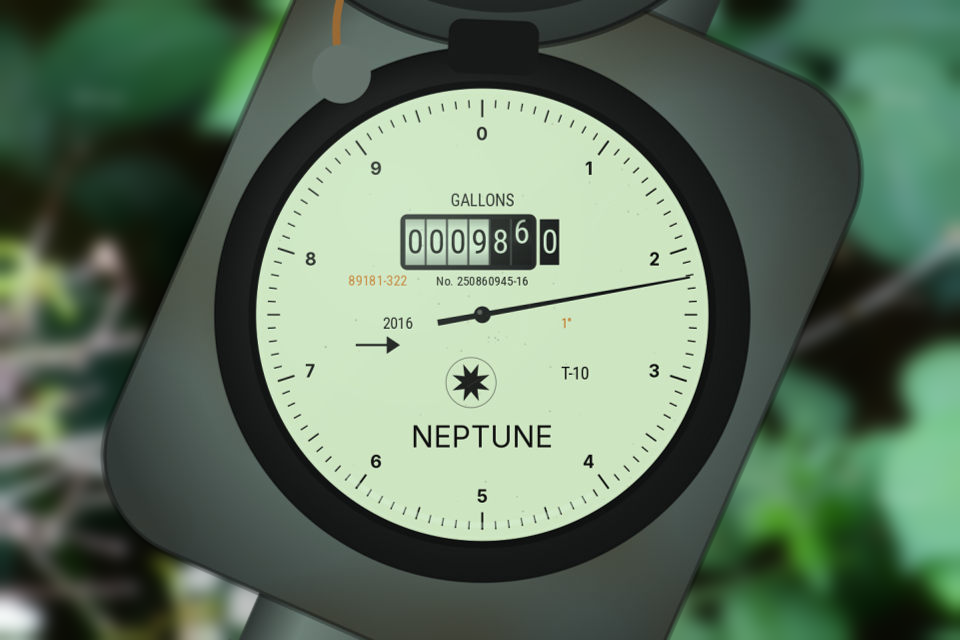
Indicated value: 9862.2 gal
